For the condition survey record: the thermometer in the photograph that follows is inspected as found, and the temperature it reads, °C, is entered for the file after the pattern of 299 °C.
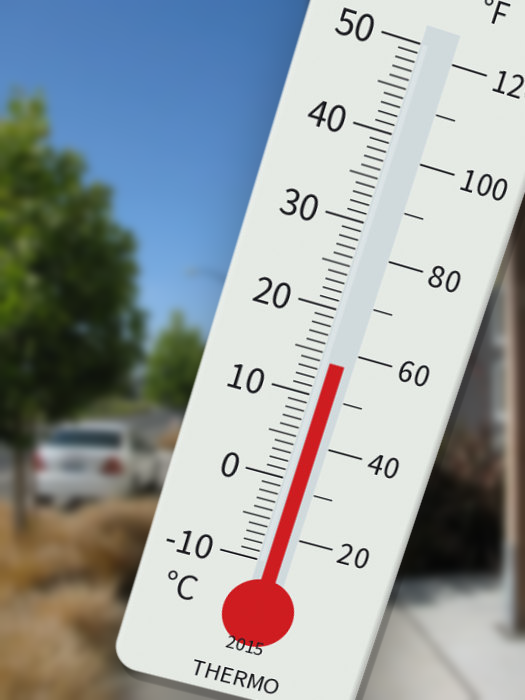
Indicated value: 14 °C
